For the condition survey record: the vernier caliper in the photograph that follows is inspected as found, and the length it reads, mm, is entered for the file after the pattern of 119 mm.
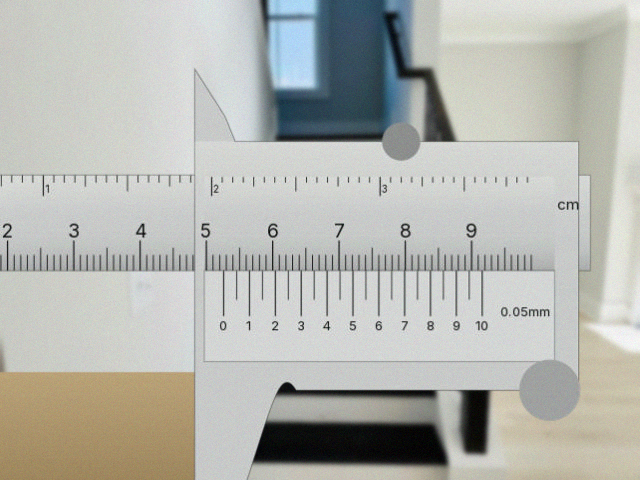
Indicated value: 52.6 mm
